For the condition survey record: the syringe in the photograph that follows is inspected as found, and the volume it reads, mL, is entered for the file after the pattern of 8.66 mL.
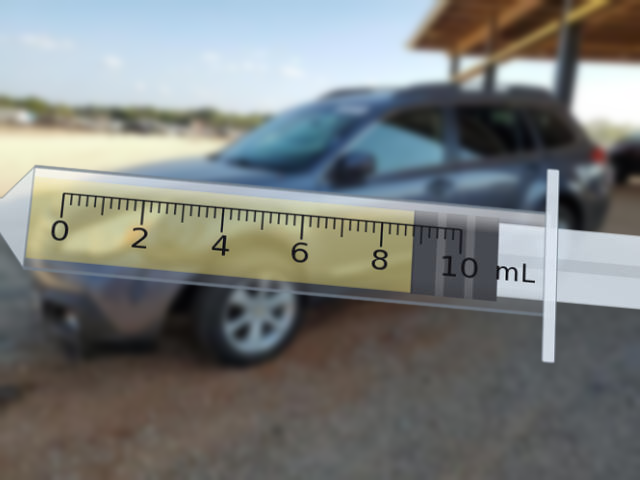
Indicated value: 8.8 mL
